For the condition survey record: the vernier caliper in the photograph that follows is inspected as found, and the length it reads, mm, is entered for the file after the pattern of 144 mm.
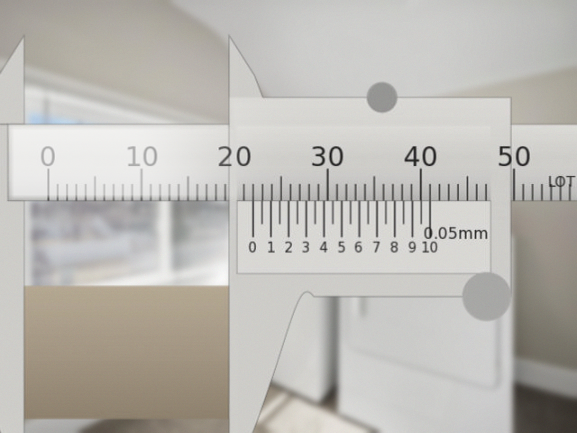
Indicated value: 22.0 mm
